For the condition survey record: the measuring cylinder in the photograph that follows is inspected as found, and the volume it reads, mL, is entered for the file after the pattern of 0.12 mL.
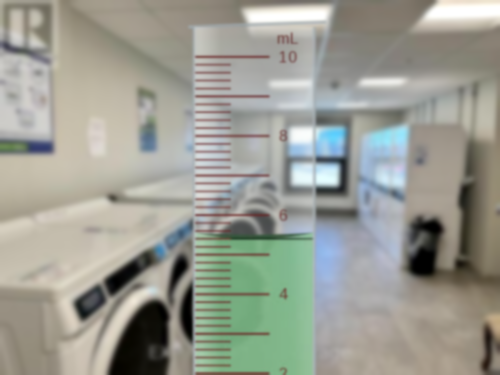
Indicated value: 5.4 mL
